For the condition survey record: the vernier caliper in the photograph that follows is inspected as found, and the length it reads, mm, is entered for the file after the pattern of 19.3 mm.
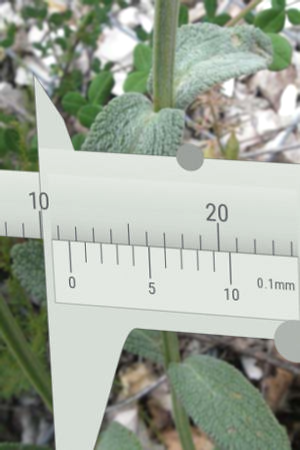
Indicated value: 11.6 mm
